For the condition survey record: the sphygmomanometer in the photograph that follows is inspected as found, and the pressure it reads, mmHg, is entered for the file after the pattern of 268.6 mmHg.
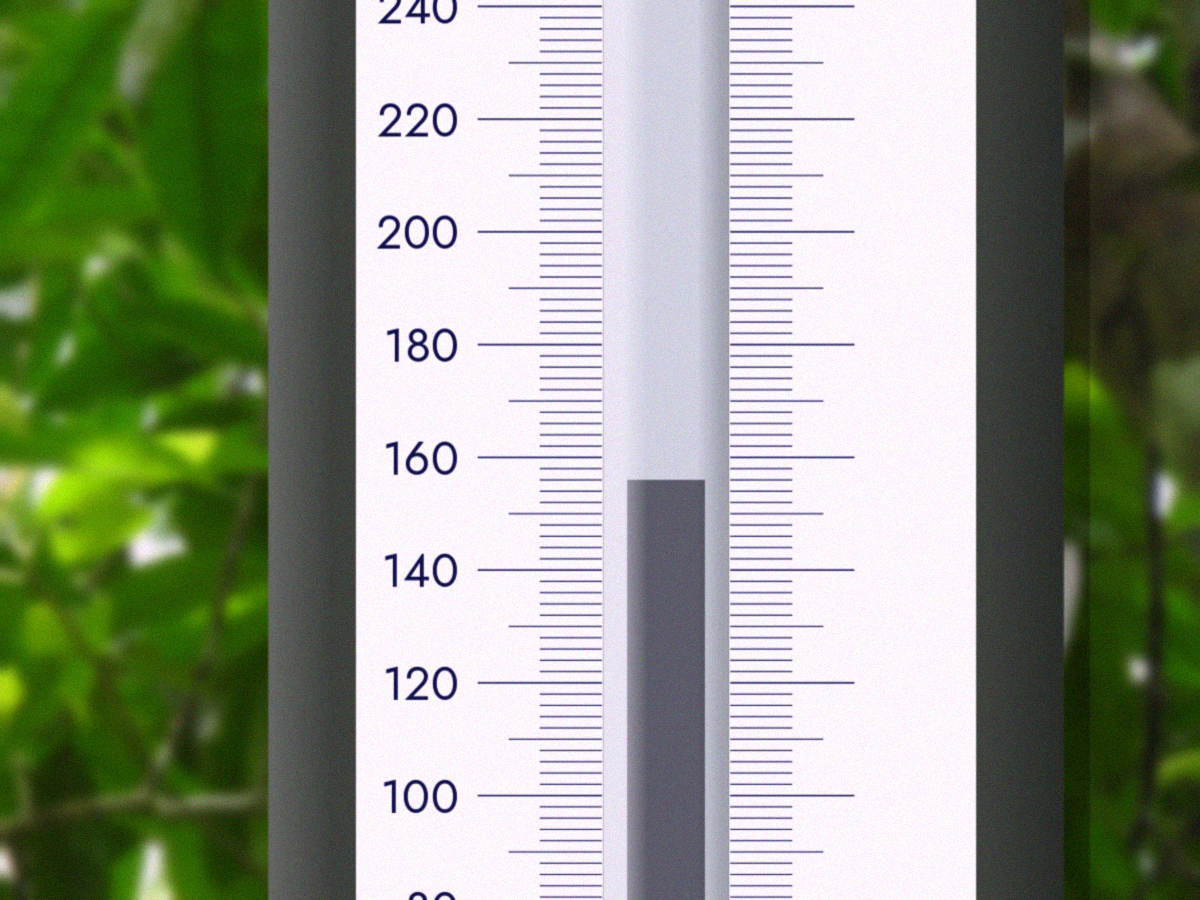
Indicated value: 156 mmHg
